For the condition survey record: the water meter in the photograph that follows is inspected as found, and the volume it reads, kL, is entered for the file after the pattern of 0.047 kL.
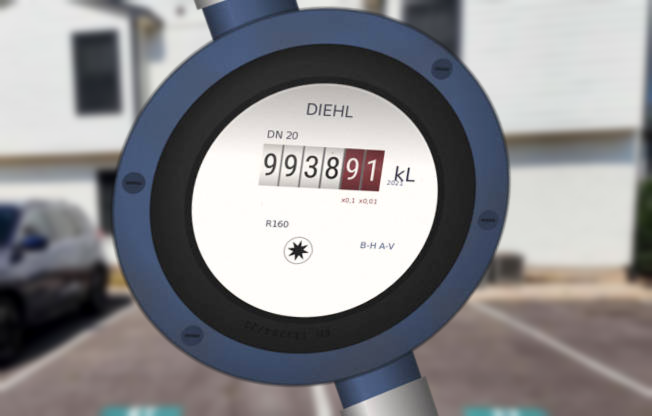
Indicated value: 9938.91 kL
